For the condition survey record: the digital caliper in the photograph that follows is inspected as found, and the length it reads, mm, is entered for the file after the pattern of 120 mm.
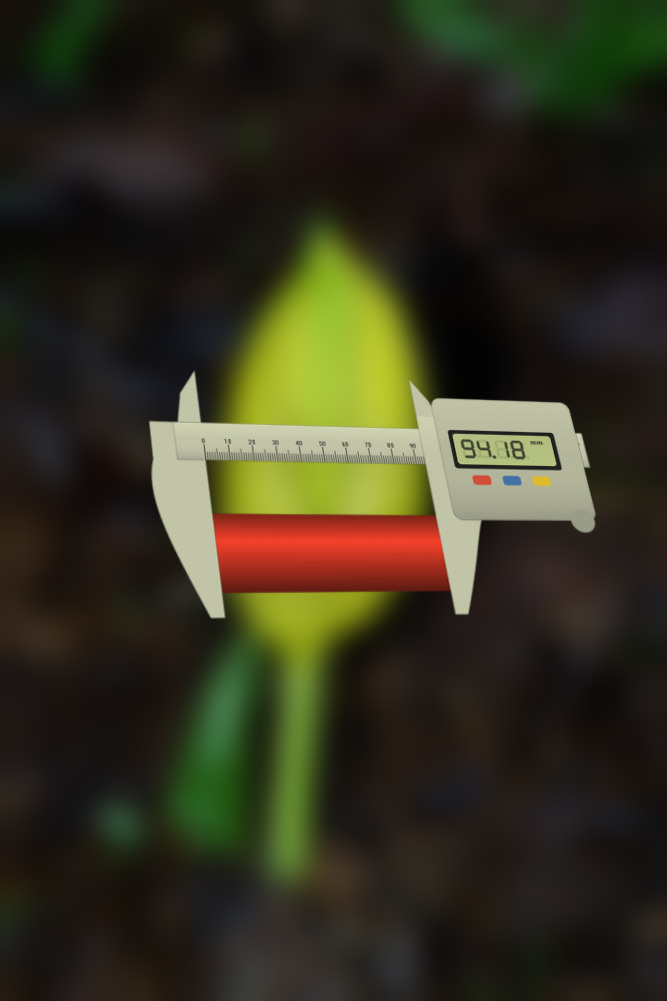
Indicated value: 94.18 mm
